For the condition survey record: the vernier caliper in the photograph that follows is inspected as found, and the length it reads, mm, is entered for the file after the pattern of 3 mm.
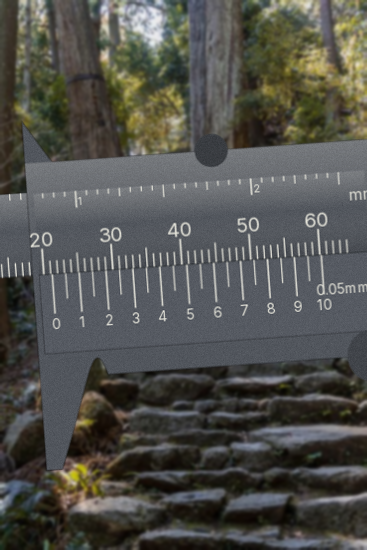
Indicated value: 21.2 mm
